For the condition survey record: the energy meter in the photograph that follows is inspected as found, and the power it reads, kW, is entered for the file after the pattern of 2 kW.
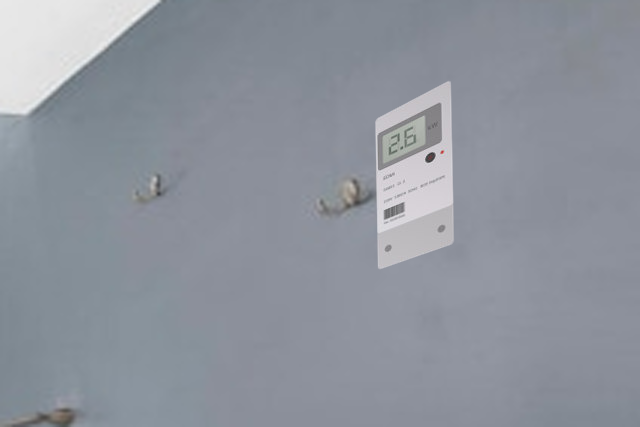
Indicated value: 2.6 kW
